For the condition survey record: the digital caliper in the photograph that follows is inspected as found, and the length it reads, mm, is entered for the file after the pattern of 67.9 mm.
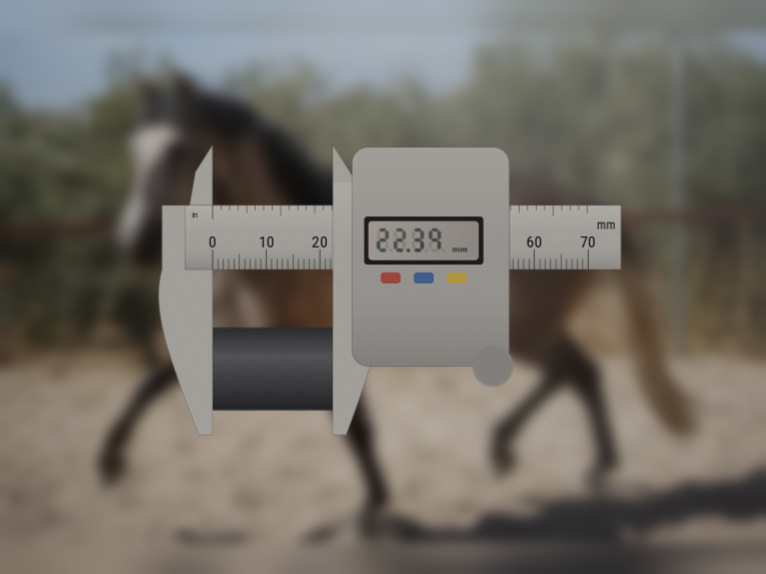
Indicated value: 22.39 mm
